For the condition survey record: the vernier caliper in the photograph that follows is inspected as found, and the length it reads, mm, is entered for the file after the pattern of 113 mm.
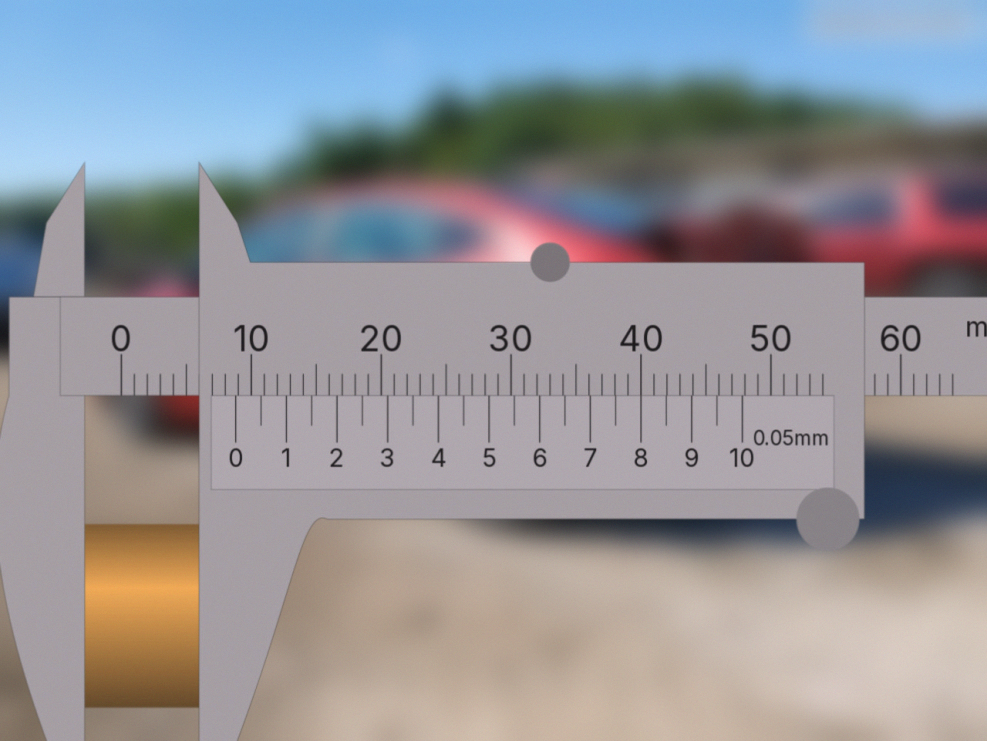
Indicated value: 8.8 mm
